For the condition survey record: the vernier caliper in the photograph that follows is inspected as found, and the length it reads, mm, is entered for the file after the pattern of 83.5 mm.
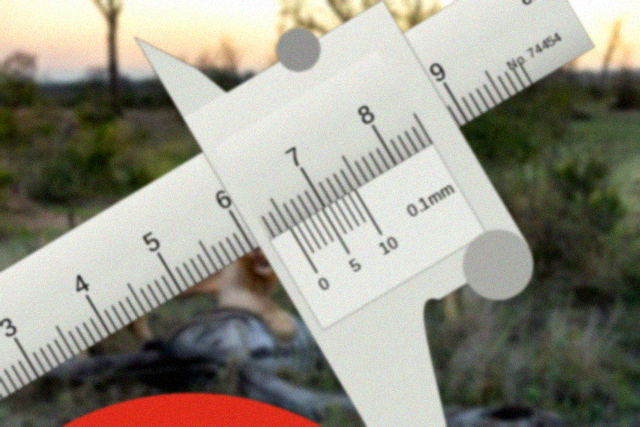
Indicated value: 65.2 mm
